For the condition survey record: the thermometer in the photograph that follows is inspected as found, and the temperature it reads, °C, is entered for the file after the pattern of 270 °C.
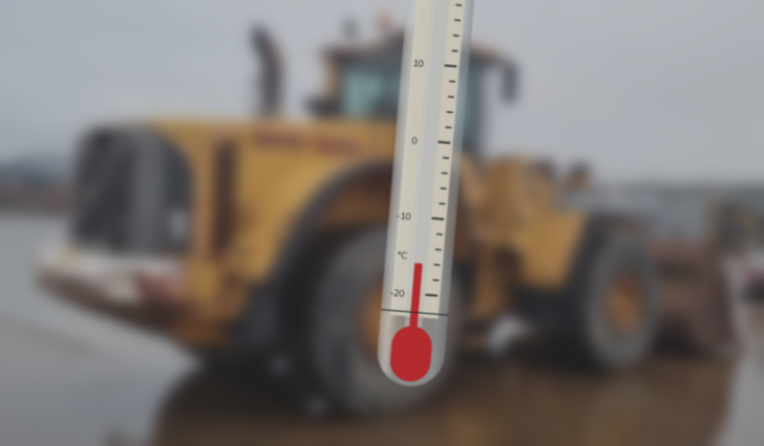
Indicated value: -16 °C
